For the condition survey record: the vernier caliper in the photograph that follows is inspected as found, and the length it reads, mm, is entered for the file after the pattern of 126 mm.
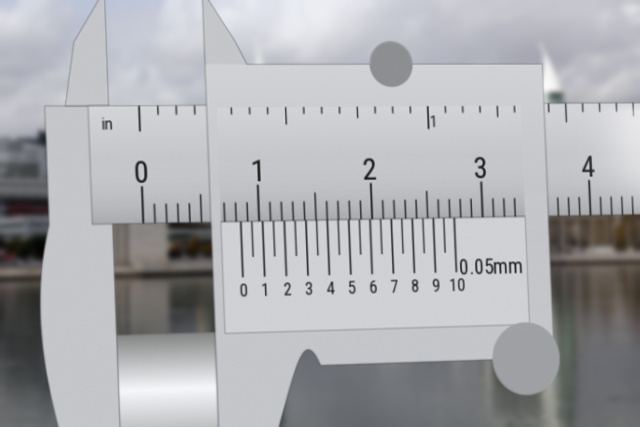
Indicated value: 8.4 mm
